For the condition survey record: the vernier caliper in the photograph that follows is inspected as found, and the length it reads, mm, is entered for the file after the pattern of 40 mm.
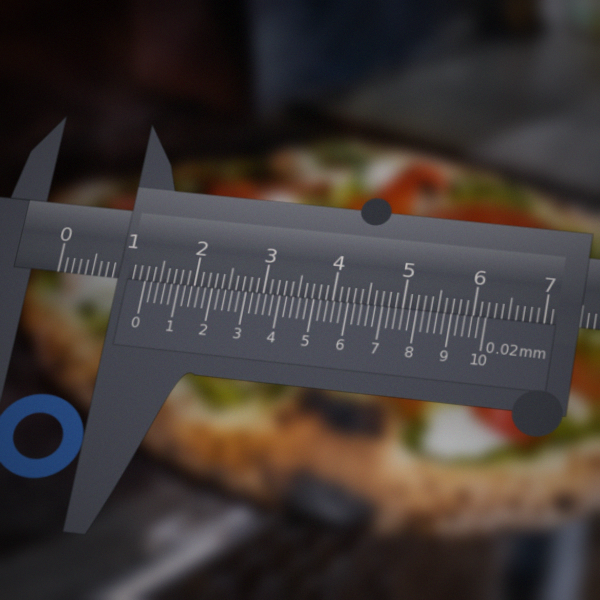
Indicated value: 12.8 mm
